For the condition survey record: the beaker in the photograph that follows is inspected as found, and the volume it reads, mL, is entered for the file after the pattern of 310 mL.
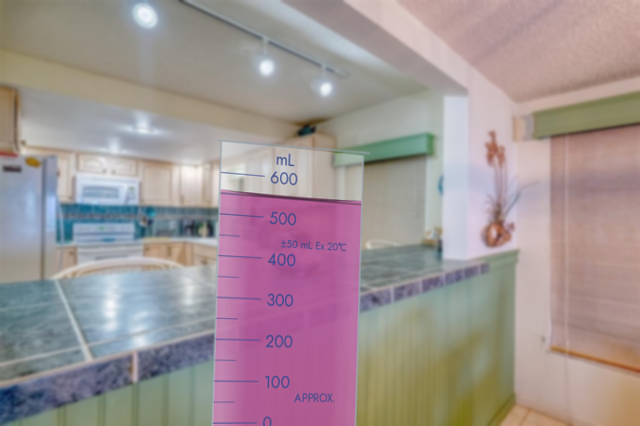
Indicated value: 550 mL
